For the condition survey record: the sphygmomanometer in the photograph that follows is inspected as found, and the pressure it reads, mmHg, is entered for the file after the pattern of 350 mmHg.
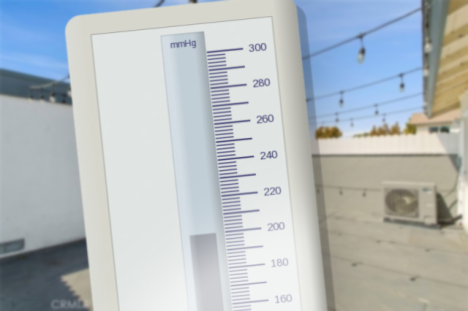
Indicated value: 200 mmHg
